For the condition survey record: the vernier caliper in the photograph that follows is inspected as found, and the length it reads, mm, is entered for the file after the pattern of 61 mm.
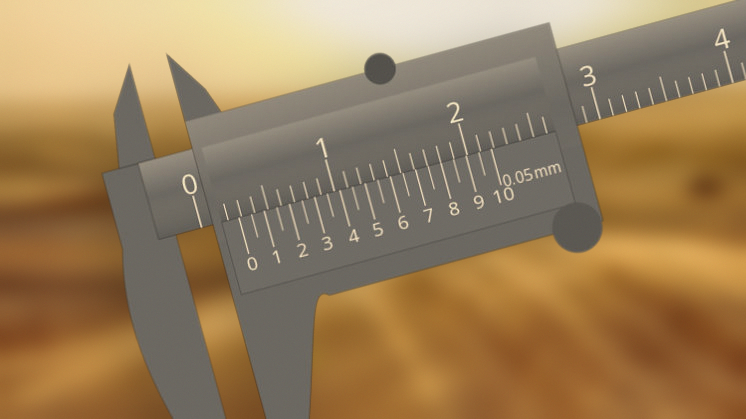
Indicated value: 2.8 mm
